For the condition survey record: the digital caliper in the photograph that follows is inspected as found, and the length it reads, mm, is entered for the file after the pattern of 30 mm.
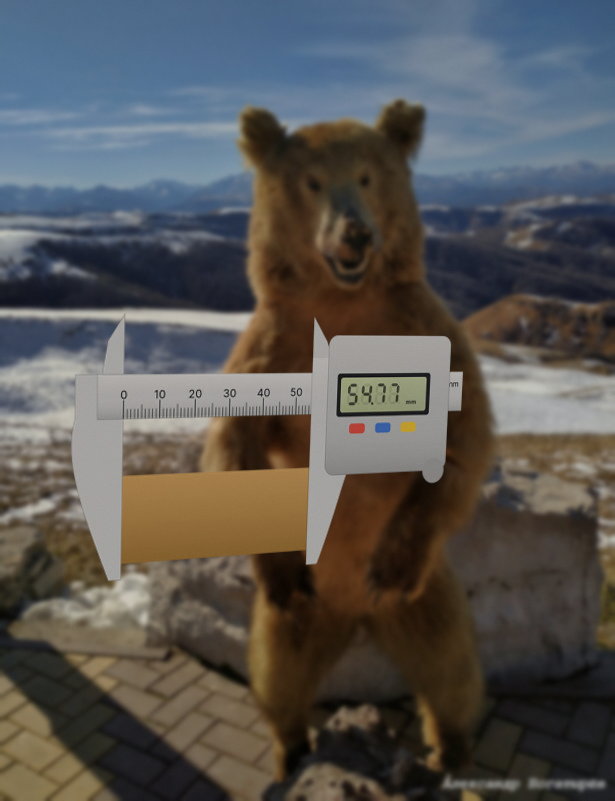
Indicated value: 54.77 mm
